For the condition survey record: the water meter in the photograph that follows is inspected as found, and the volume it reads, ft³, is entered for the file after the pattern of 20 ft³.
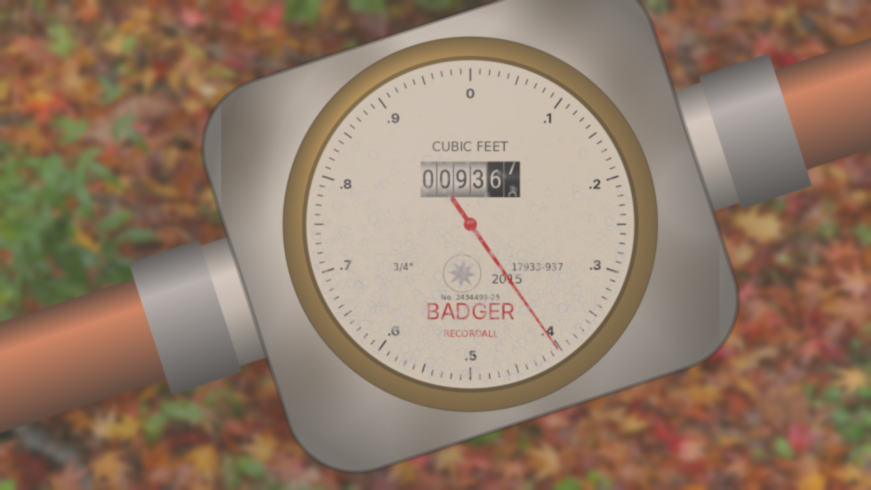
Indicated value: 9367.40 ft³
